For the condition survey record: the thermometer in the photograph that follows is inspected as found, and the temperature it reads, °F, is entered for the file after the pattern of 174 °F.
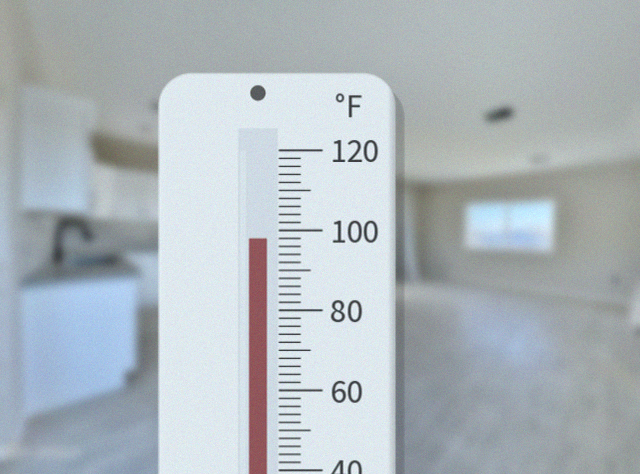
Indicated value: 98 °F
